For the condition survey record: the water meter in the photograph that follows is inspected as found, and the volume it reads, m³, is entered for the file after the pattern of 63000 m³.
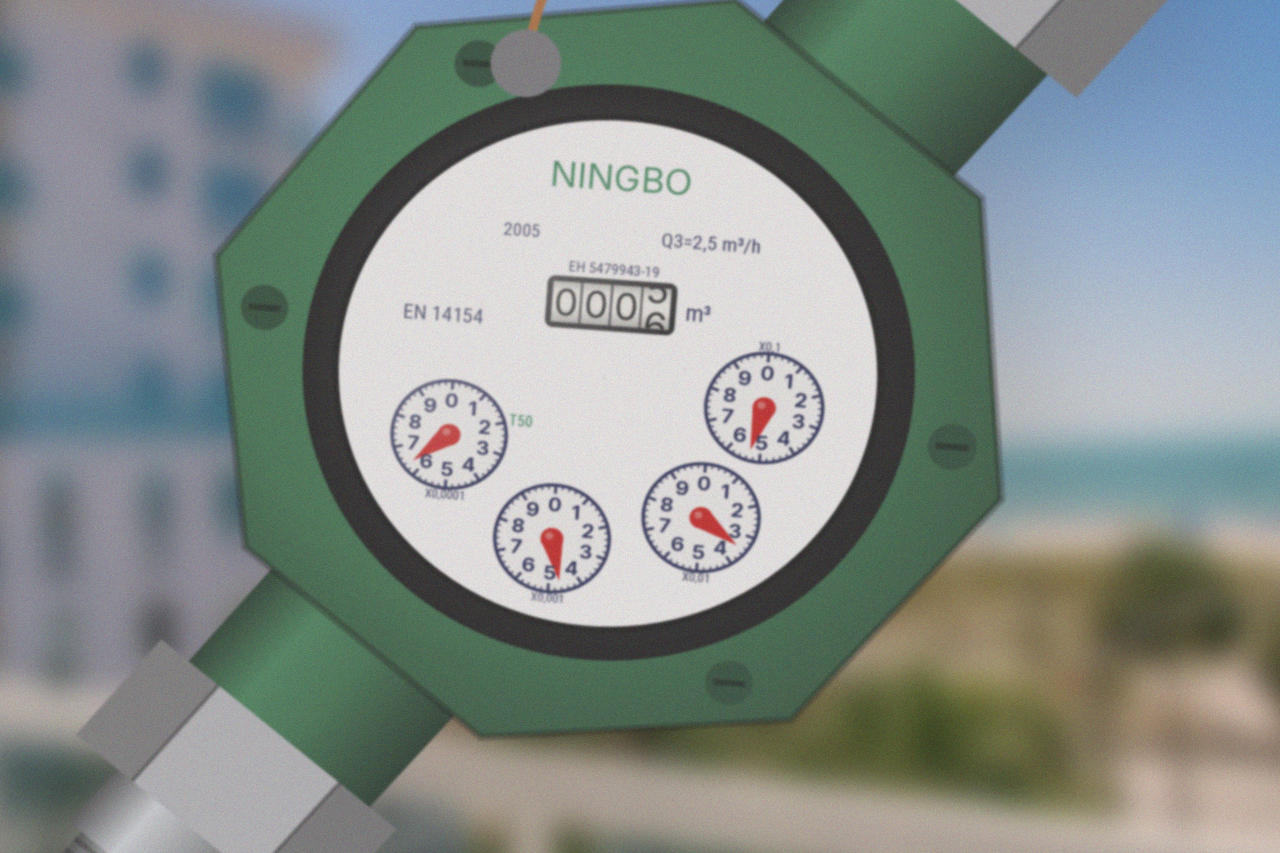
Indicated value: 5.5346 m³
